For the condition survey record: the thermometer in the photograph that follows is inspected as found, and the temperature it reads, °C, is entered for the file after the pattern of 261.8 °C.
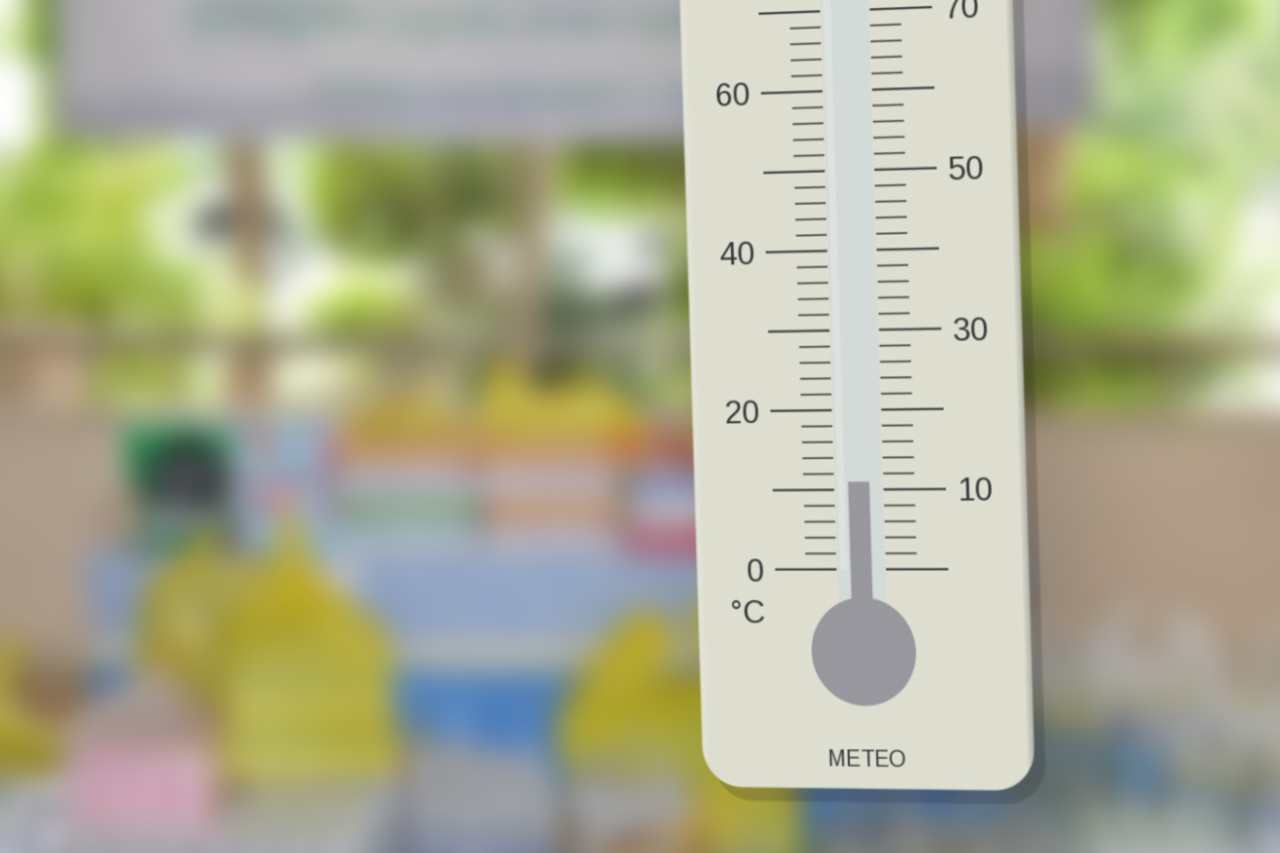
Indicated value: 11 °C
